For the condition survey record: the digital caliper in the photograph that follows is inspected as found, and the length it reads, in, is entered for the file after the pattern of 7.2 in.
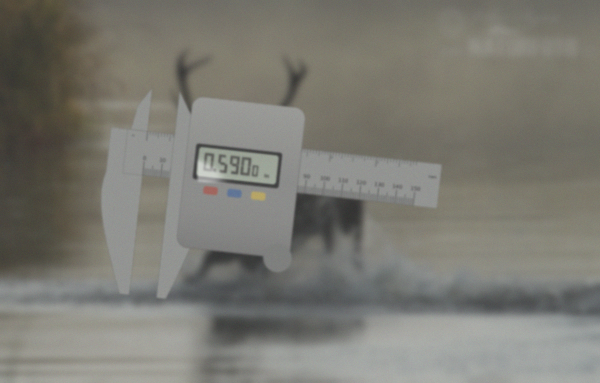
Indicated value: 0.5900 in
